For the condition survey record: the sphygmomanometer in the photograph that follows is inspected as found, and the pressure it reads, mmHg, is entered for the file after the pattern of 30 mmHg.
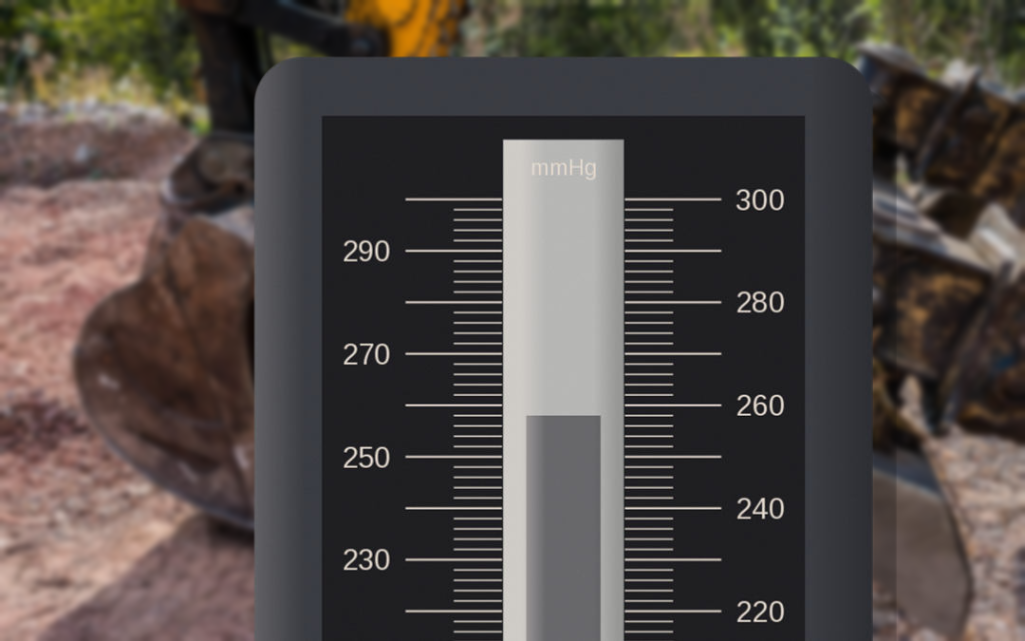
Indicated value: 258 mmHg
